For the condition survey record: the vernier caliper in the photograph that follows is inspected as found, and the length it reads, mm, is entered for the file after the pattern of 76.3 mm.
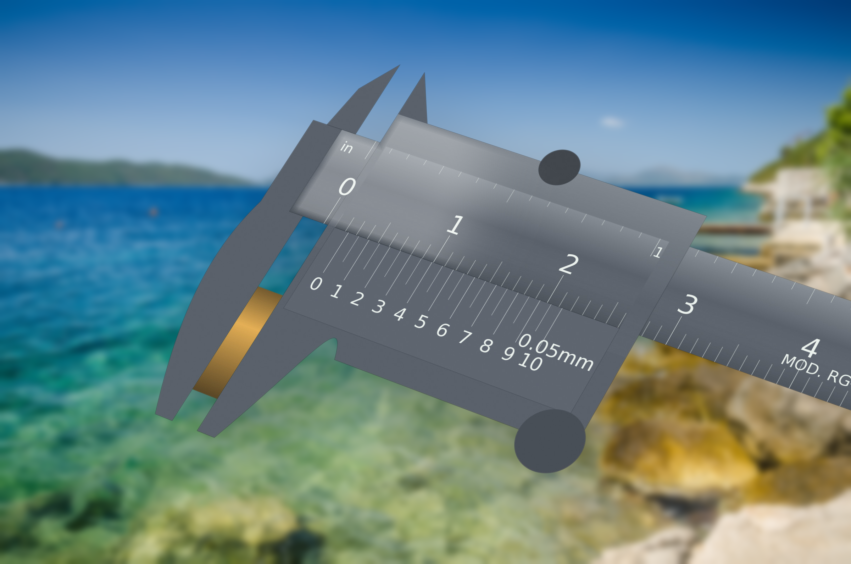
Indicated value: 2.3 mm
